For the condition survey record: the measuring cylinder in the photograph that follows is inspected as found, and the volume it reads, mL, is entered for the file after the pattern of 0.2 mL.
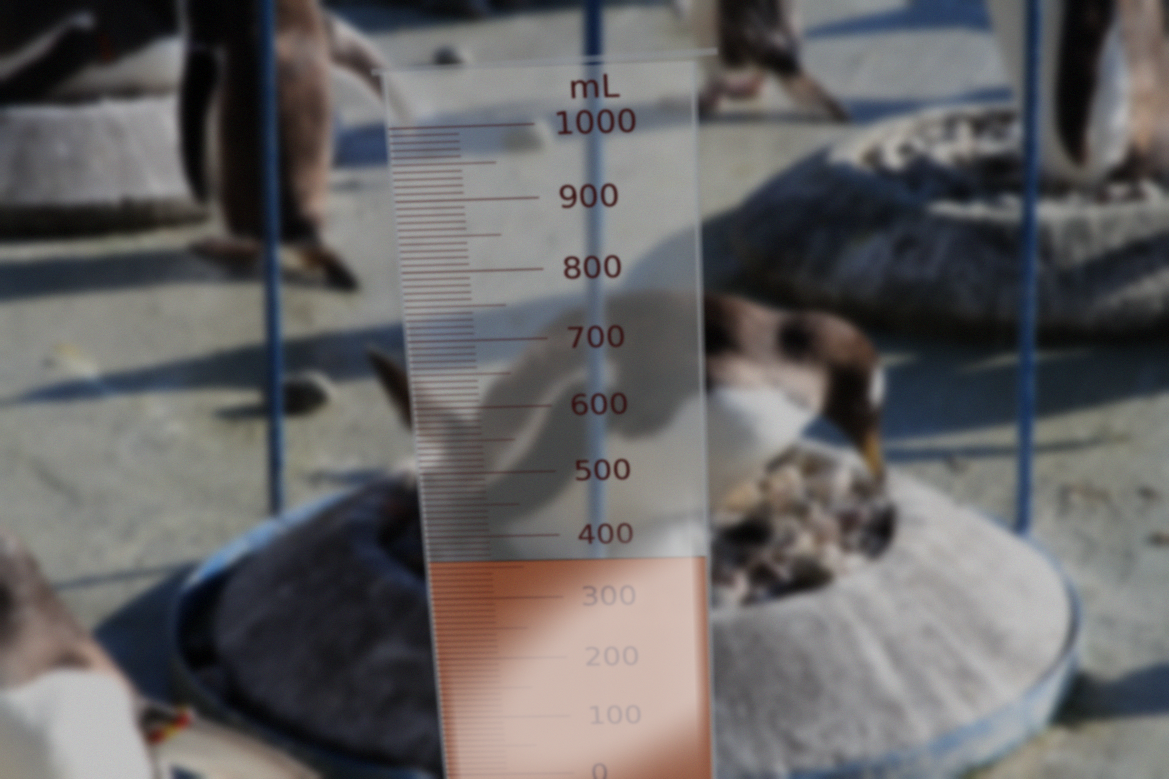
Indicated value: 360 mL
